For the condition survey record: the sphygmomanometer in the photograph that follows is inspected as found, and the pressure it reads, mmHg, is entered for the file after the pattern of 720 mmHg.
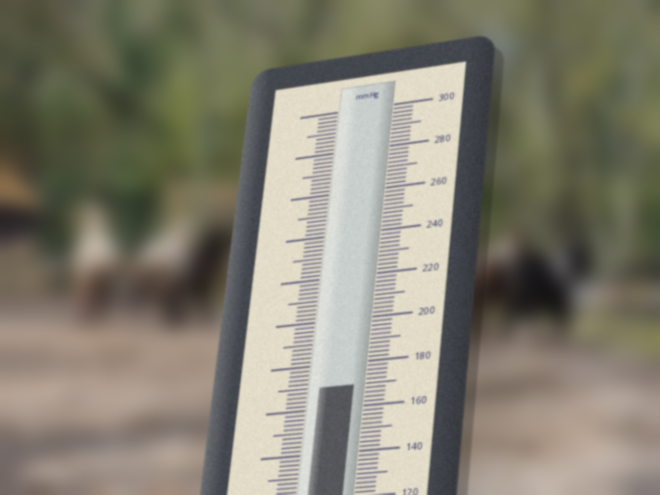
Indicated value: 170 mmHg
